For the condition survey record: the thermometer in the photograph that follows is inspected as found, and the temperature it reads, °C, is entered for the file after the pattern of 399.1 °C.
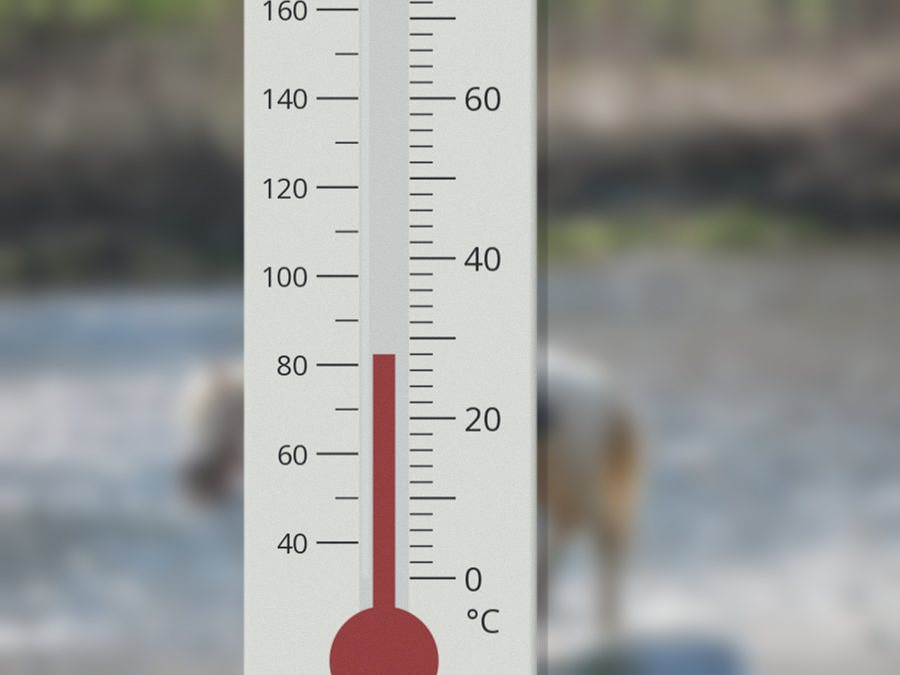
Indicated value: 28 °C
